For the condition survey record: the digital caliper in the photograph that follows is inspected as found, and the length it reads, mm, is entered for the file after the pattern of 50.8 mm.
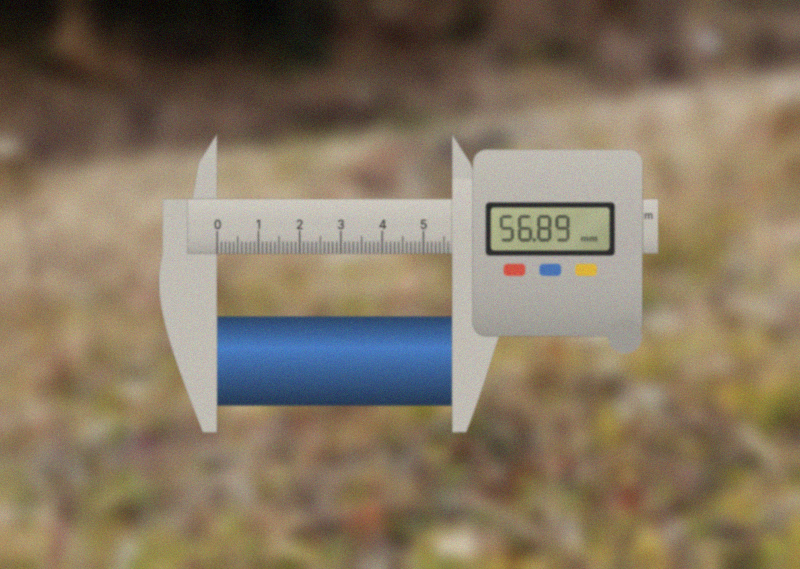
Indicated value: 56.89 mm
